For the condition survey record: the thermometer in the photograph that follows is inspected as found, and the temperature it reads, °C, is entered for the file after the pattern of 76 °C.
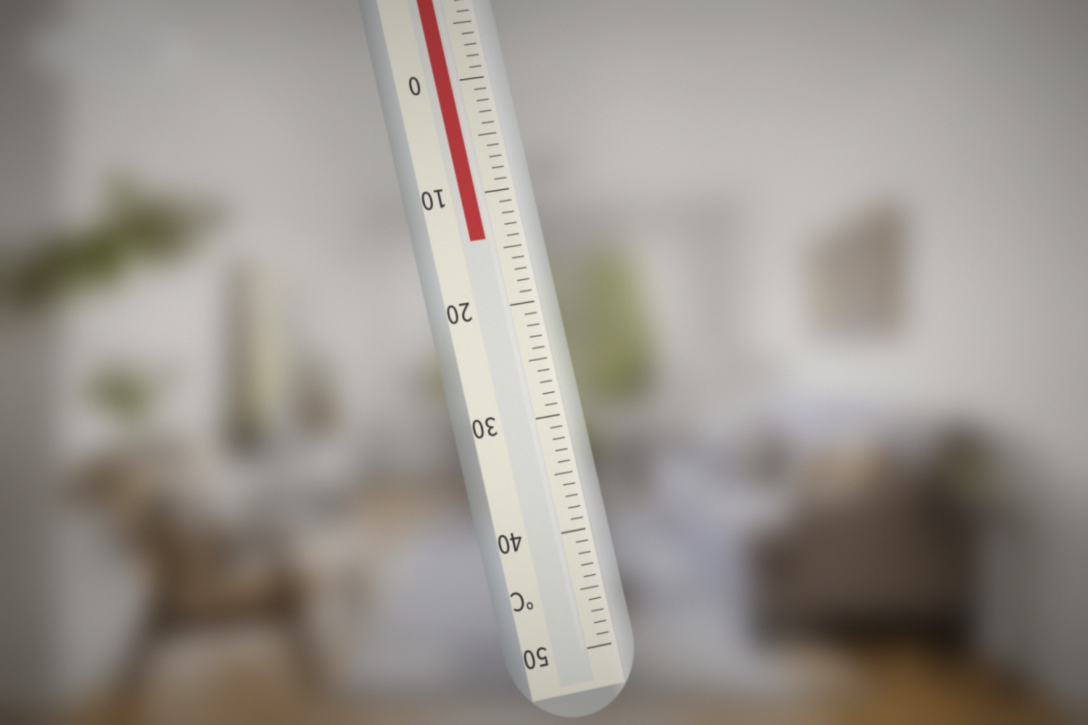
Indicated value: 14 °C
